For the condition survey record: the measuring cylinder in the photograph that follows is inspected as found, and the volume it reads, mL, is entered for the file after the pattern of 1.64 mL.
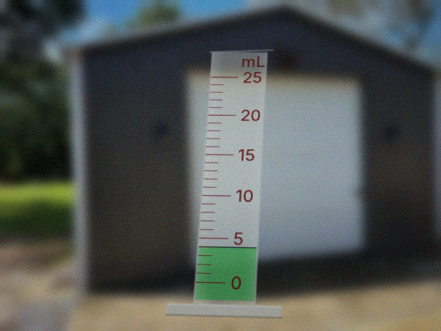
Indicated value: 4 mL
